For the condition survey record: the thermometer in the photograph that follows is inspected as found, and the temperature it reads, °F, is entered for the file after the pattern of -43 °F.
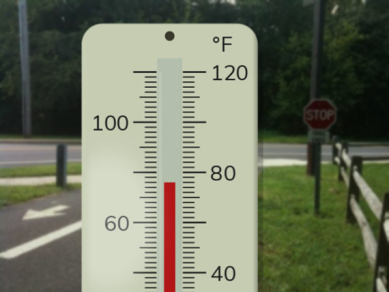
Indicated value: 76 °F
